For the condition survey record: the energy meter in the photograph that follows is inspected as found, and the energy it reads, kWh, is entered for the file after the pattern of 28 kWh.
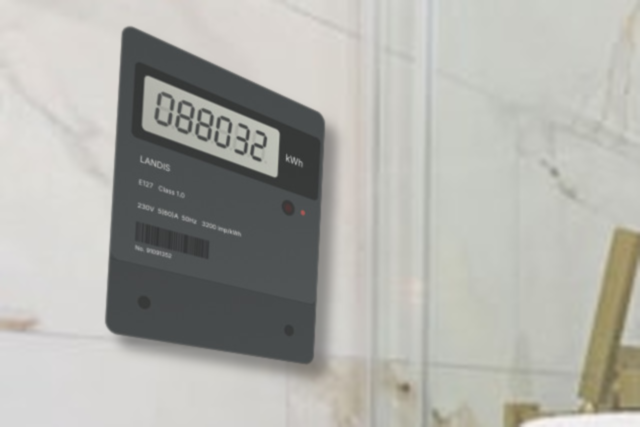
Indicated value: 88032 kWh
